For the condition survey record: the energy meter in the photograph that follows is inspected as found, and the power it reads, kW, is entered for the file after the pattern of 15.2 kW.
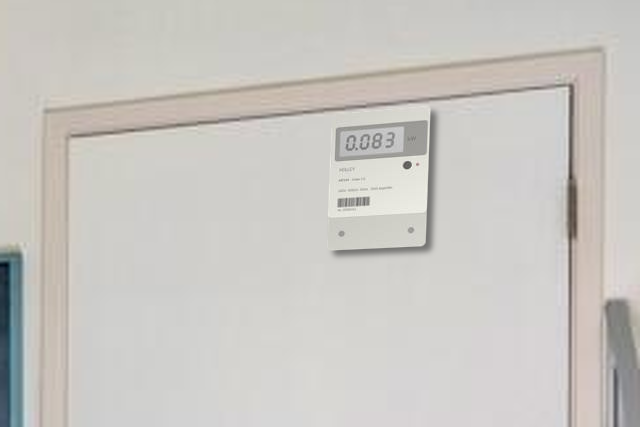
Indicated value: 0.083 kW
